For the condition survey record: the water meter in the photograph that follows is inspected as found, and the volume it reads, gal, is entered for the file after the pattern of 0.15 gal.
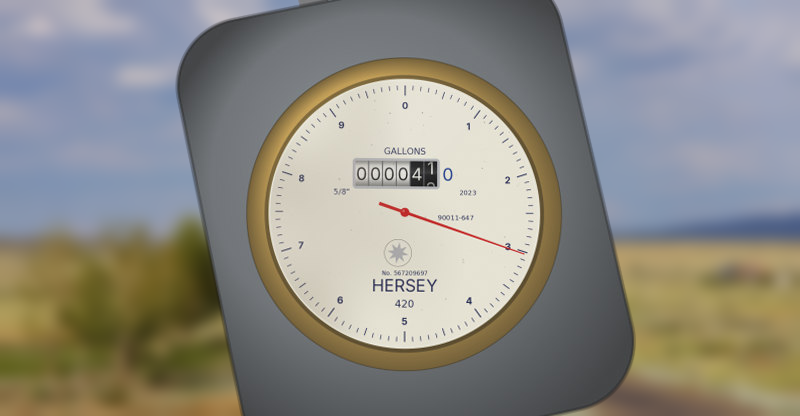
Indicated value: 413.0 gal
